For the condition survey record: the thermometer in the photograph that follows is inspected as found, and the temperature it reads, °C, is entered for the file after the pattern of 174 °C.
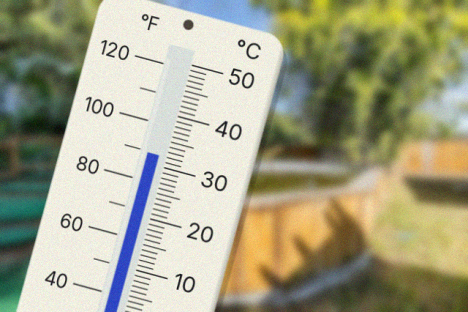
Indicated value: 32 °C
